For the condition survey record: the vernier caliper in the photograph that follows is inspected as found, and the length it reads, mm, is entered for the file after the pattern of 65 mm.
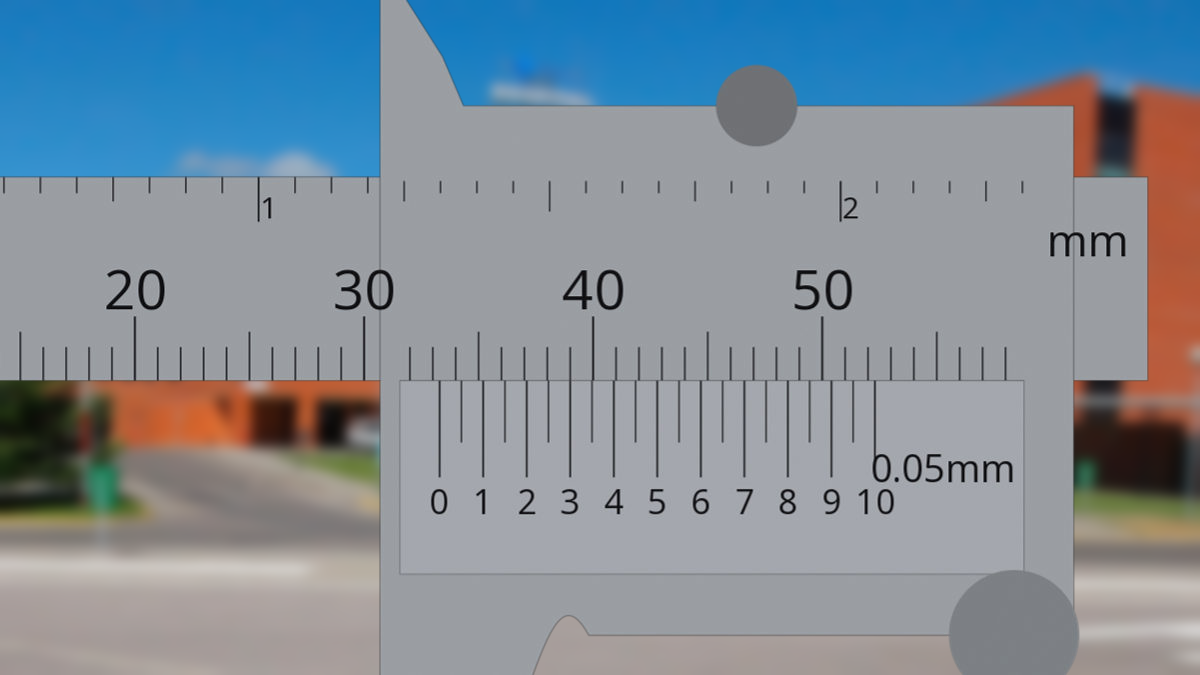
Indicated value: 33.3 mm
